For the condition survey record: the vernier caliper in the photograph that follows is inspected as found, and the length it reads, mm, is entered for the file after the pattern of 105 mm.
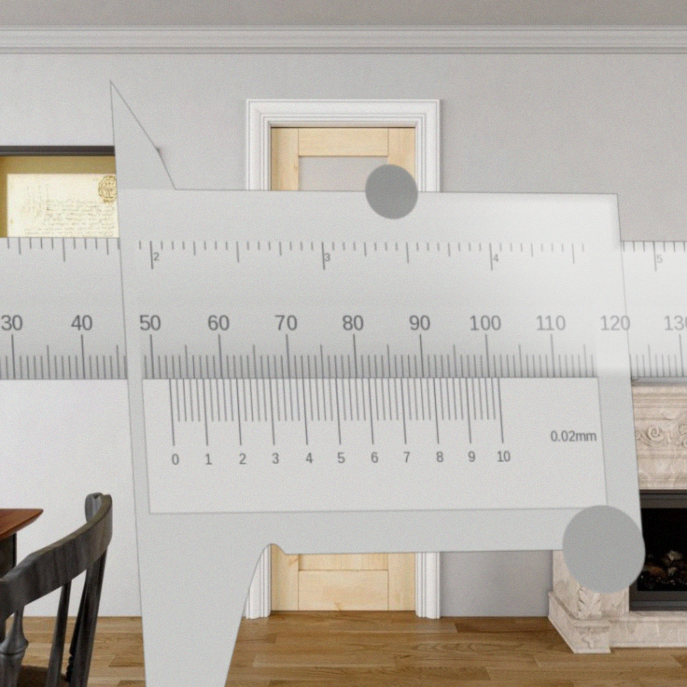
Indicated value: 52.4 mm
